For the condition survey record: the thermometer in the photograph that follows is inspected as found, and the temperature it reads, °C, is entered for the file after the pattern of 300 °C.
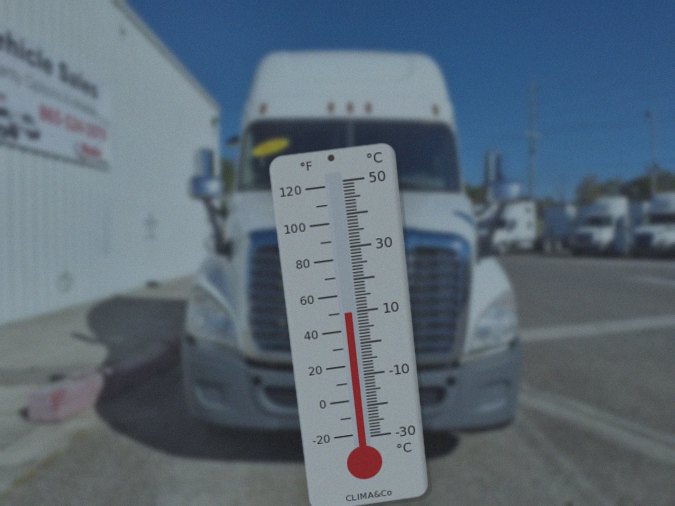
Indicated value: 10 °C
